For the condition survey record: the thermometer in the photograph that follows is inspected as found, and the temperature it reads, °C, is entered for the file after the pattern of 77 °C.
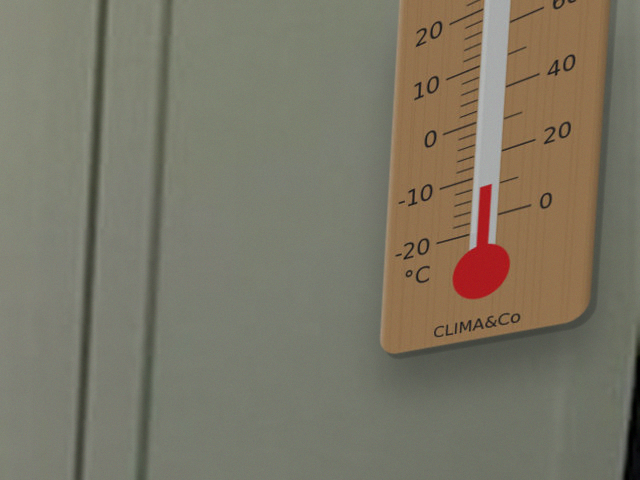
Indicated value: -12 °C
